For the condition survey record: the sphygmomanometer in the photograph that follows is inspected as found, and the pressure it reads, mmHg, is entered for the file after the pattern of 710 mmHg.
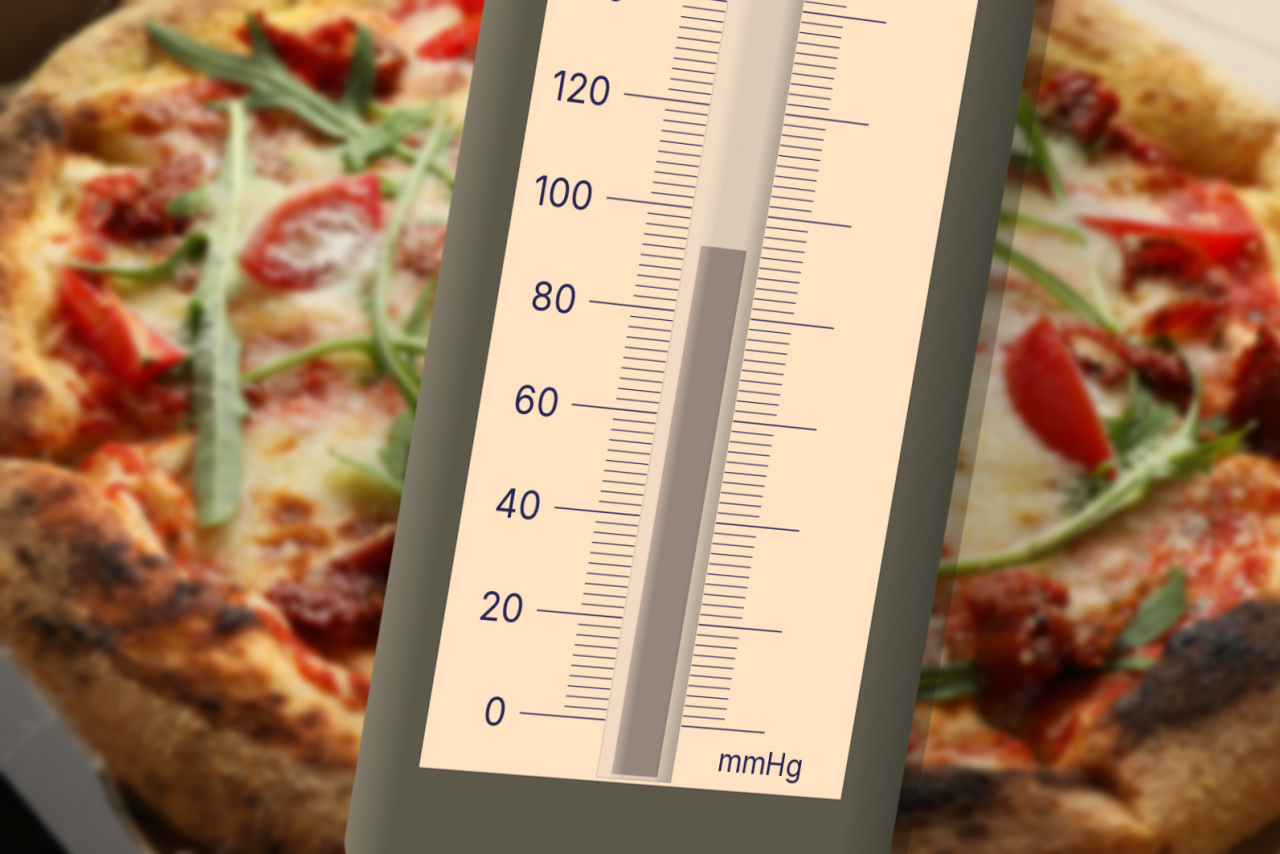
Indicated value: 93 mmHg
